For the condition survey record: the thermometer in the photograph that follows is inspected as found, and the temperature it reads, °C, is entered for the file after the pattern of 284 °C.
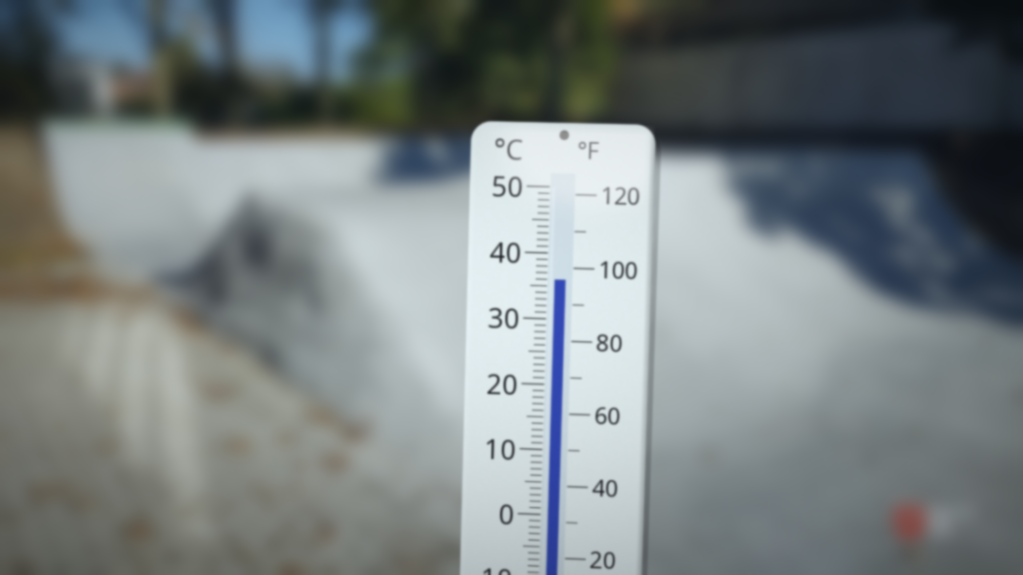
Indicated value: 36 °C
